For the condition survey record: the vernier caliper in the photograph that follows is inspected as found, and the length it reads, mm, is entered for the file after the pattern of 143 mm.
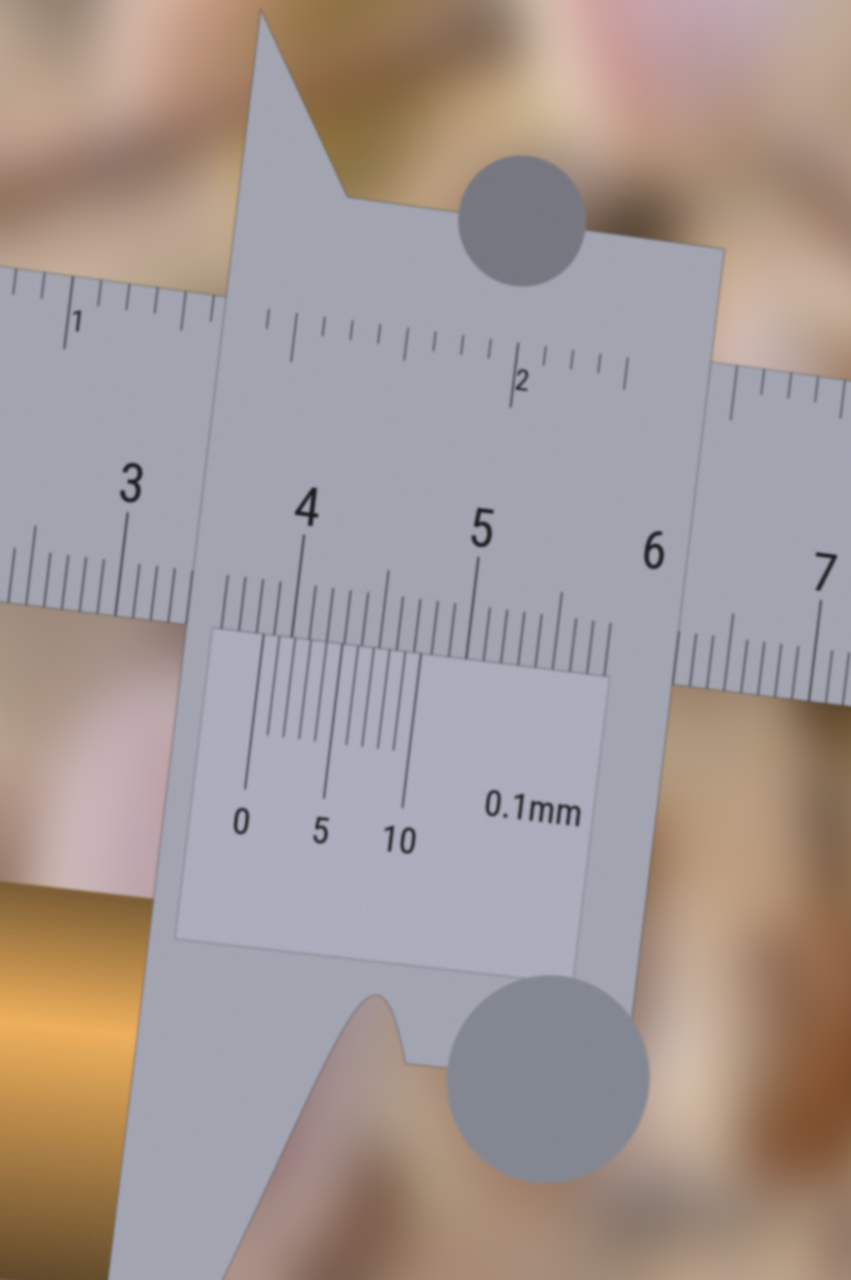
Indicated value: 38.4 mm
